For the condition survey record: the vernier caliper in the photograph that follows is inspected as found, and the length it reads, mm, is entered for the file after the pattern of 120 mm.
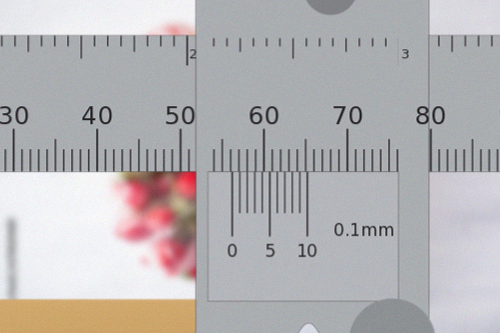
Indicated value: 56.2 mm
